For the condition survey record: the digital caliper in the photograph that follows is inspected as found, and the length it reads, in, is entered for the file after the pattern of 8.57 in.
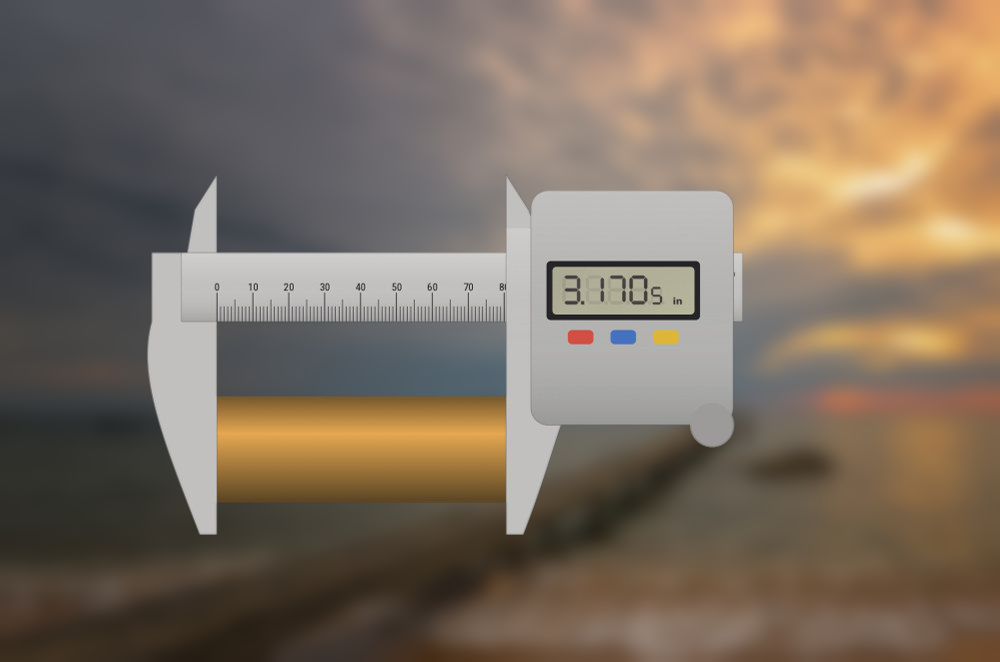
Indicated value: 3.1705 in
